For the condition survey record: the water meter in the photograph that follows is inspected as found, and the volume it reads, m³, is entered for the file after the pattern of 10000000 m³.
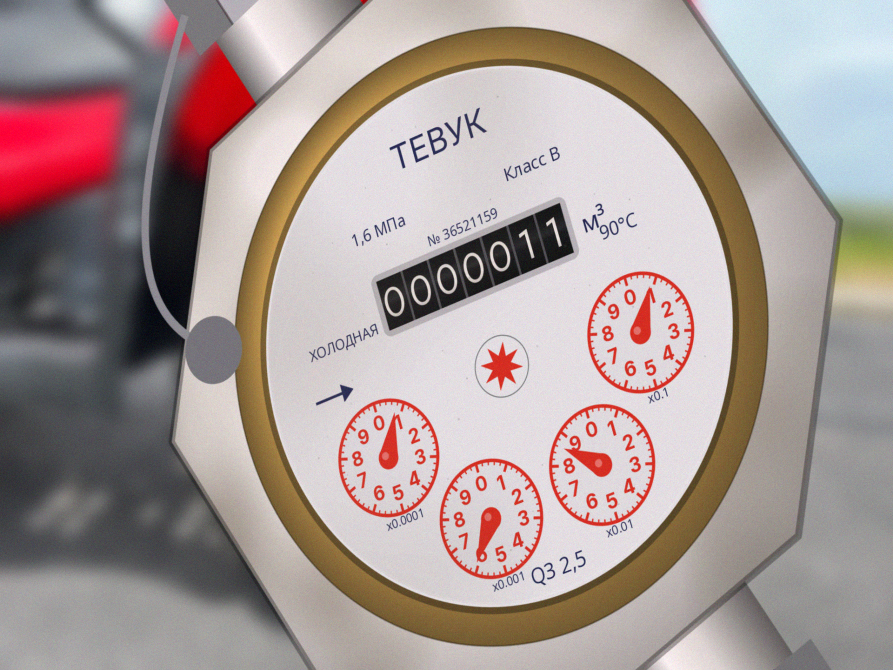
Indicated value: 11.0860 m³
